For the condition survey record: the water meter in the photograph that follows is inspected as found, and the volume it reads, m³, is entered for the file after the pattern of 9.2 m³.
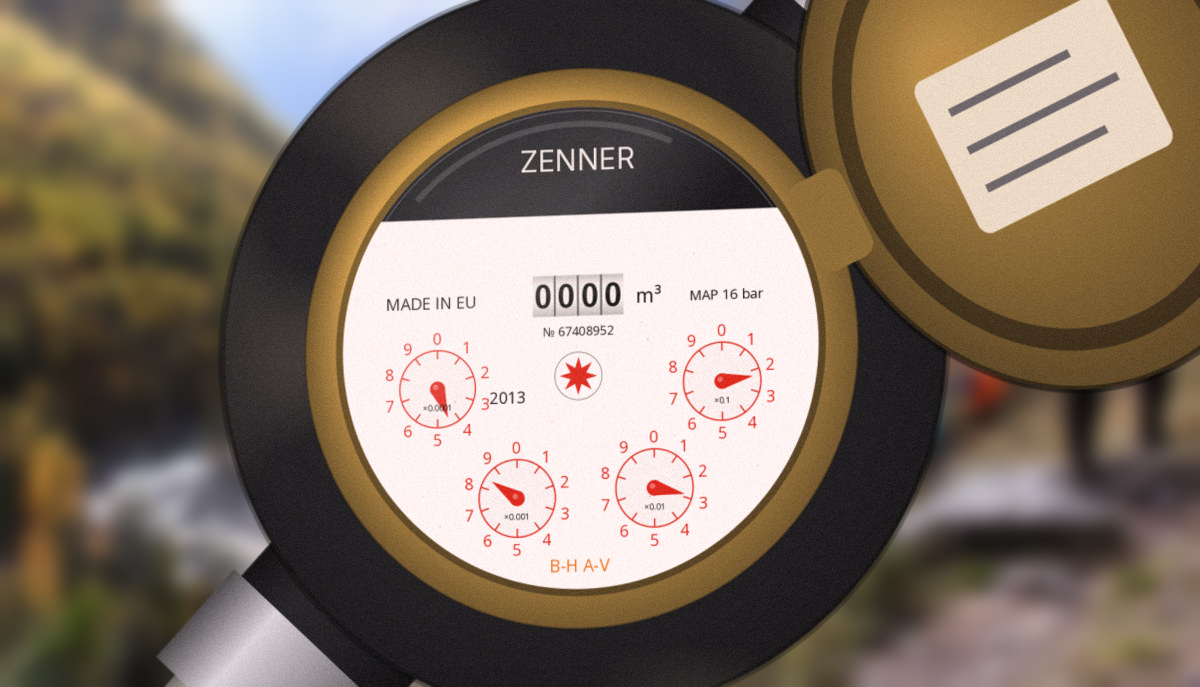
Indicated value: 0.2284 m³
